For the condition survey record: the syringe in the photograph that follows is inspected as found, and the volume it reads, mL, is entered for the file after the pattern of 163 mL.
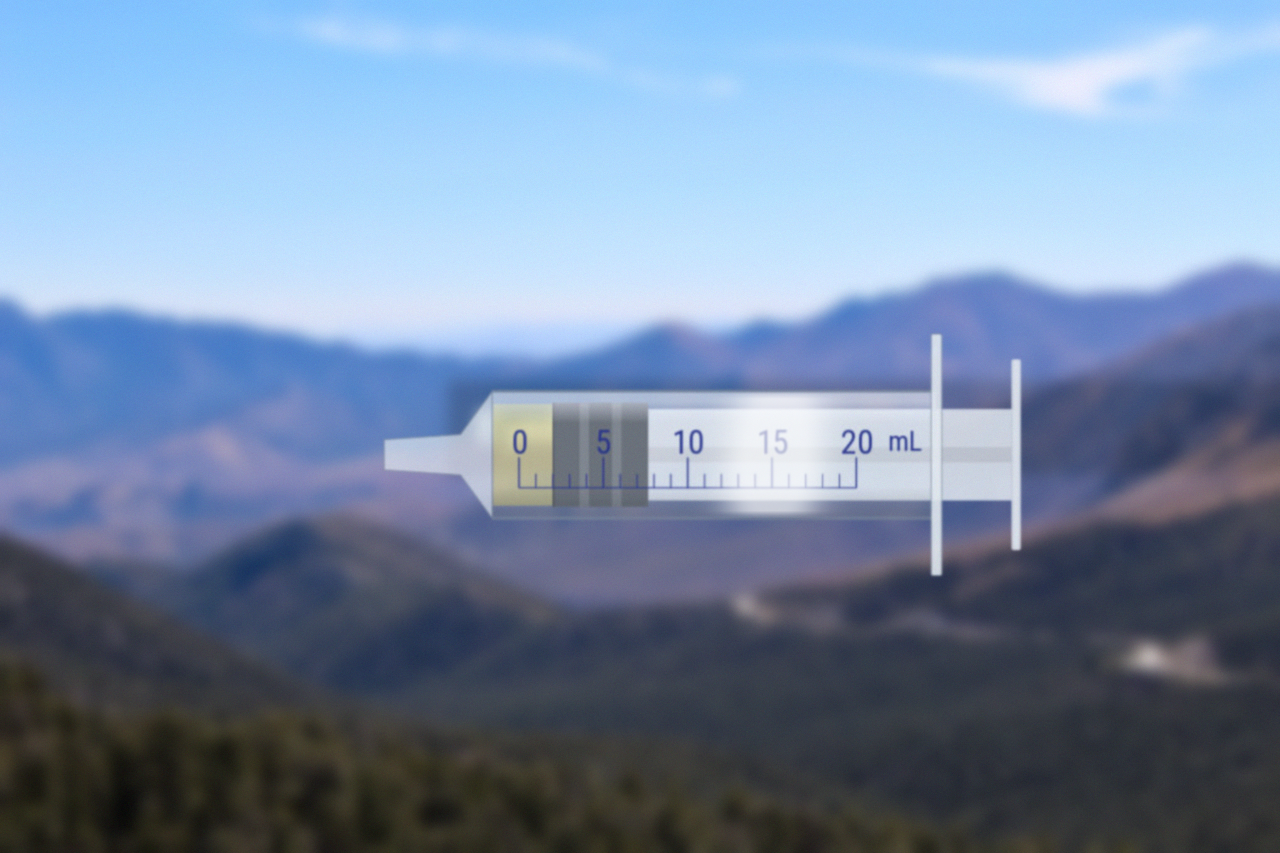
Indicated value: 2 mL
